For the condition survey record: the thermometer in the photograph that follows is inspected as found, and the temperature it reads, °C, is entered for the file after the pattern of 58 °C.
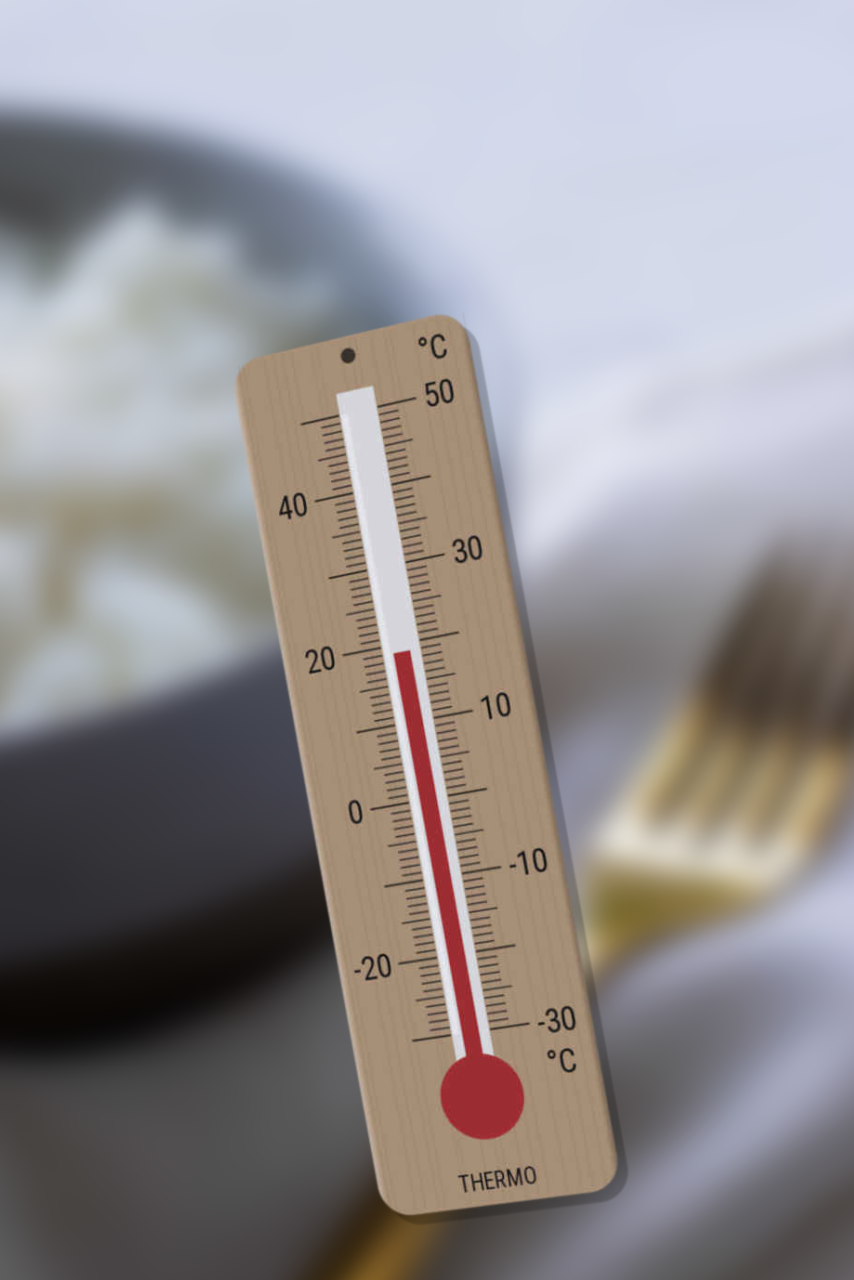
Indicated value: 19 °C
